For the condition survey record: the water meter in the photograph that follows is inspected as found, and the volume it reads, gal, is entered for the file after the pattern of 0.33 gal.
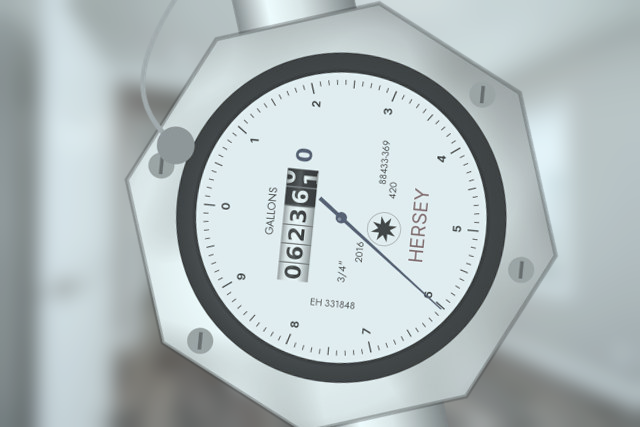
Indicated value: 623606.0 gal
